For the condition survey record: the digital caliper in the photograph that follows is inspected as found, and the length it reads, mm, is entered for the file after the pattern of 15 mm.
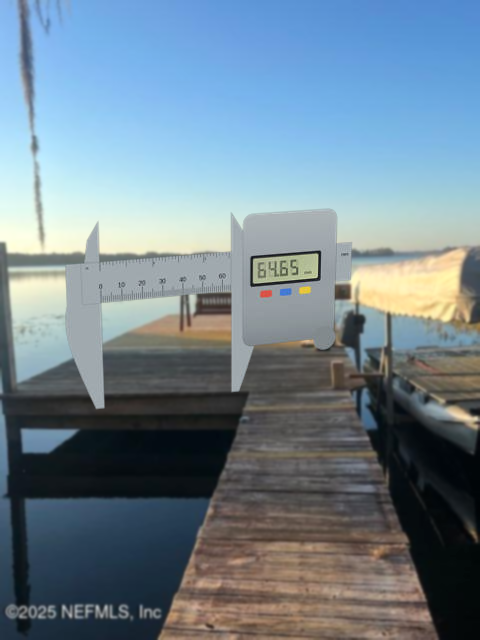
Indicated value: 64.65 mm
